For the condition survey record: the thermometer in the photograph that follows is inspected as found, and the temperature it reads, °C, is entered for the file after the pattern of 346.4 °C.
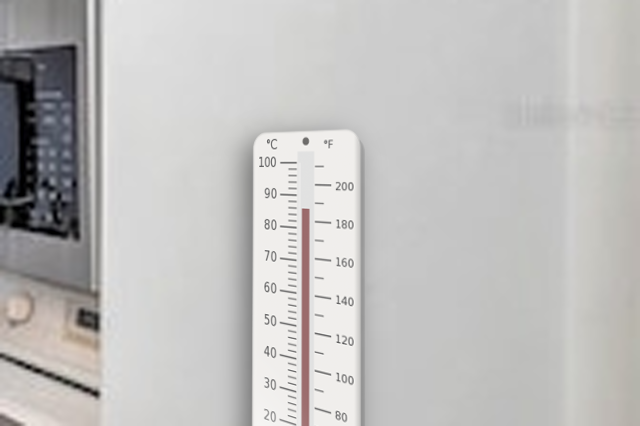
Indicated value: 86 °C
